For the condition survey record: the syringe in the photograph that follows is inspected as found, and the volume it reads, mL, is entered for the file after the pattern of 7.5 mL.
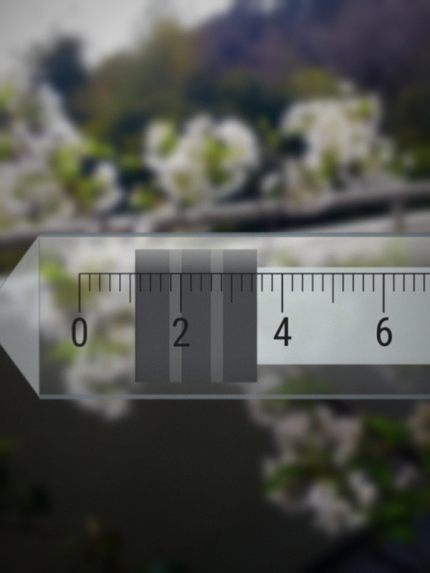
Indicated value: 1.1 mL
